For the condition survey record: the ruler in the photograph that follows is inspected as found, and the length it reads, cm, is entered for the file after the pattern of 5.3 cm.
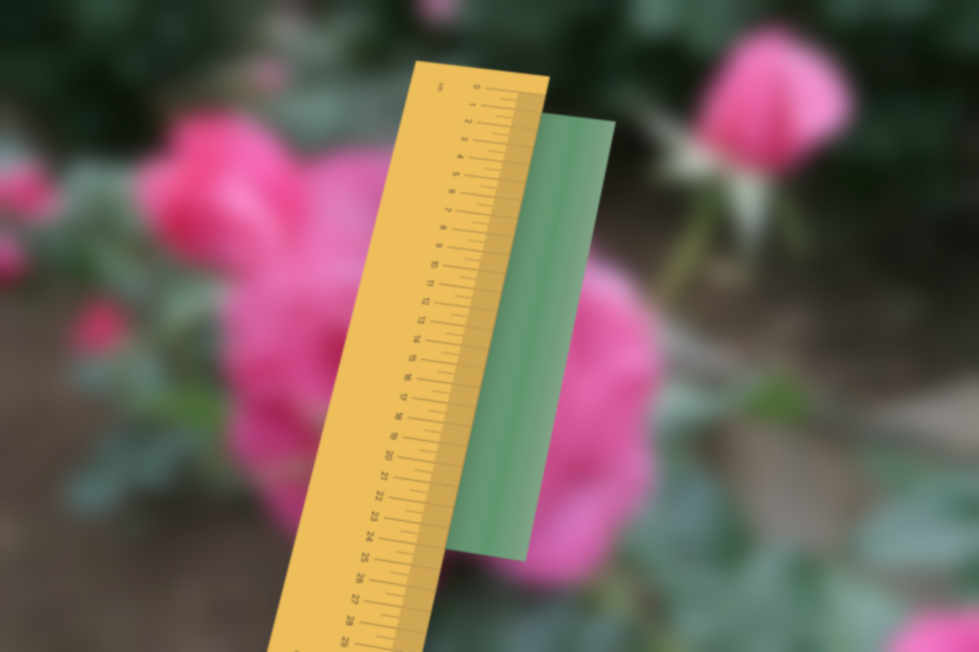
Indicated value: 23 cm
